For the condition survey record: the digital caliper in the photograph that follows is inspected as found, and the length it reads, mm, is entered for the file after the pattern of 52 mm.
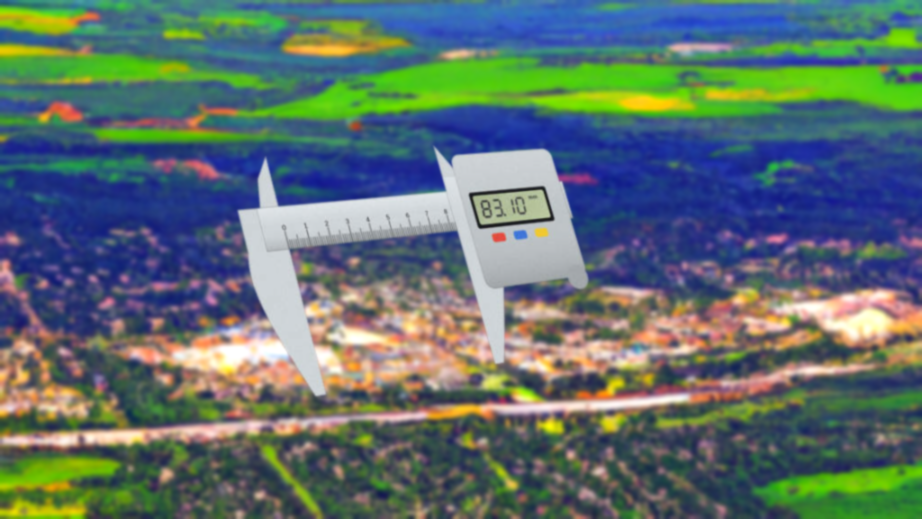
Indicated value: 83.10 mm
